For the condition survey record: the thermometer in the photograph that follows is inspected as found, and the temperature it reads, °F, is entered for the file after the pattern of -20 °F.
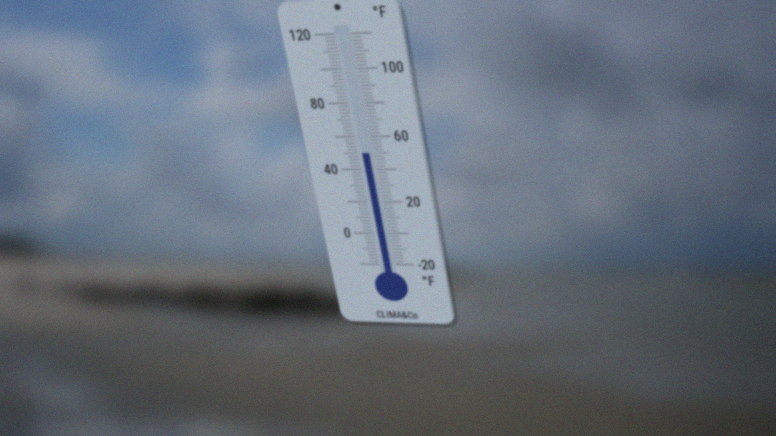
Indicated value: 50 °F
